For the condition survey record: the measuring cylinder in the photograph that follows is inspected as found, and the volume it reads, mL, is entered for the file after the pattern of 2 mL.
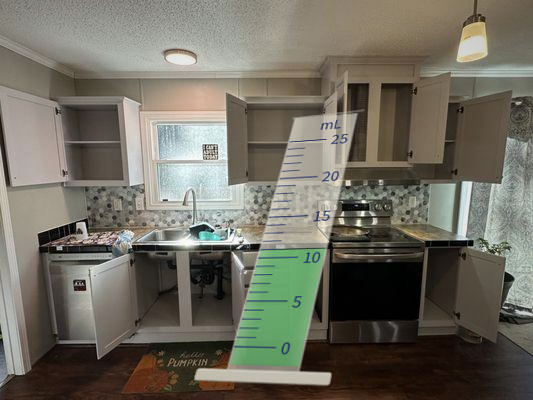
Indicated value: 11 mL
